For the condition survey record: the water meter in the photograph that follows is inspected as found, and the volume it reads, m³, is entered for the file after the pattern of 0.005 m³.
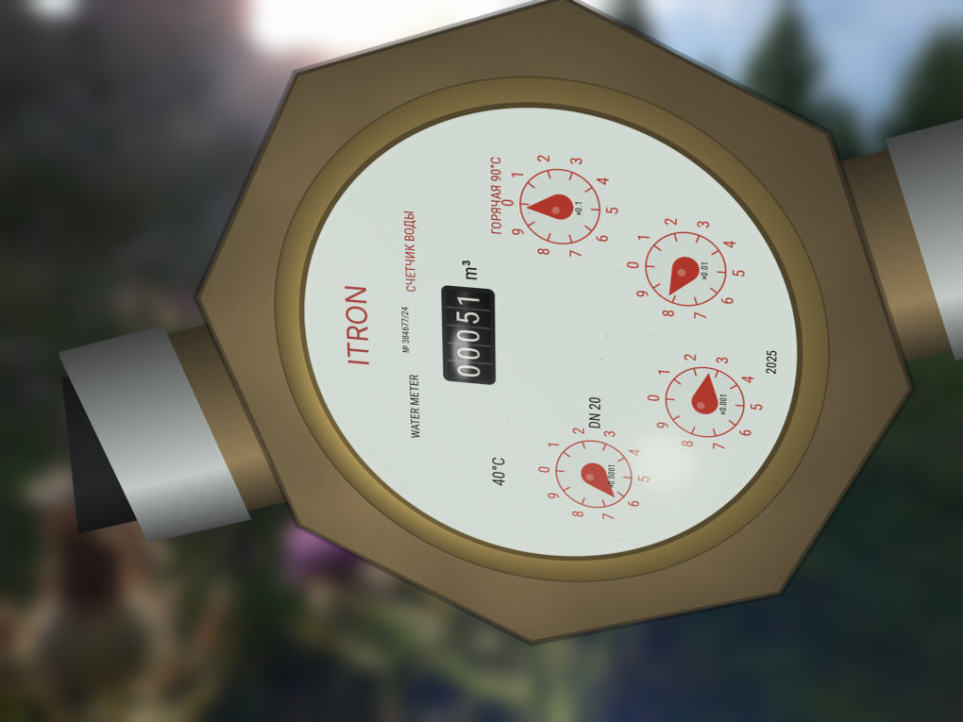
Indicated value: 50.9826 m³
